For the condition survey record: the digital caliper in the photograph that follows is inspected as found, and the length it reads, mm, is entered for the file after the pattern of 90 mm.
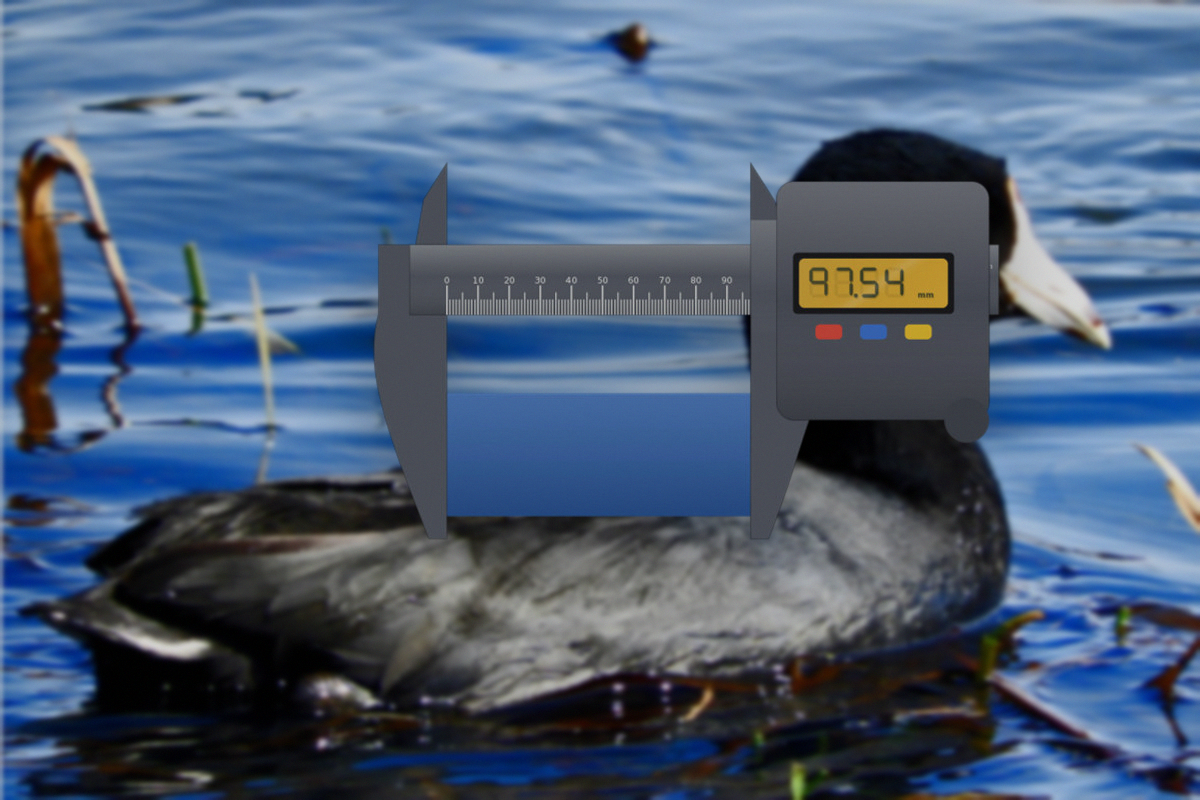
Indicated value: 97.54 mm
